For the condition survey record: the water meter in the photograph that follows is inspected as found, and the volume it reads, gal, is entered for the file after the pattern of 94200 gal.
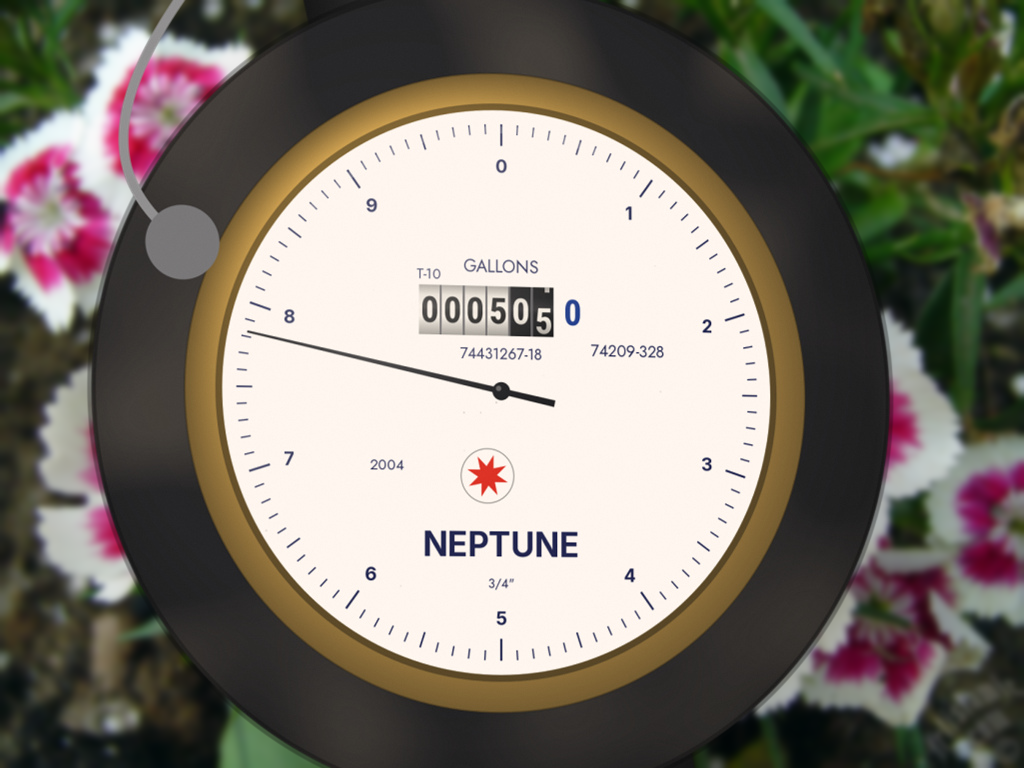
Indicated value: 5047.8 gal
